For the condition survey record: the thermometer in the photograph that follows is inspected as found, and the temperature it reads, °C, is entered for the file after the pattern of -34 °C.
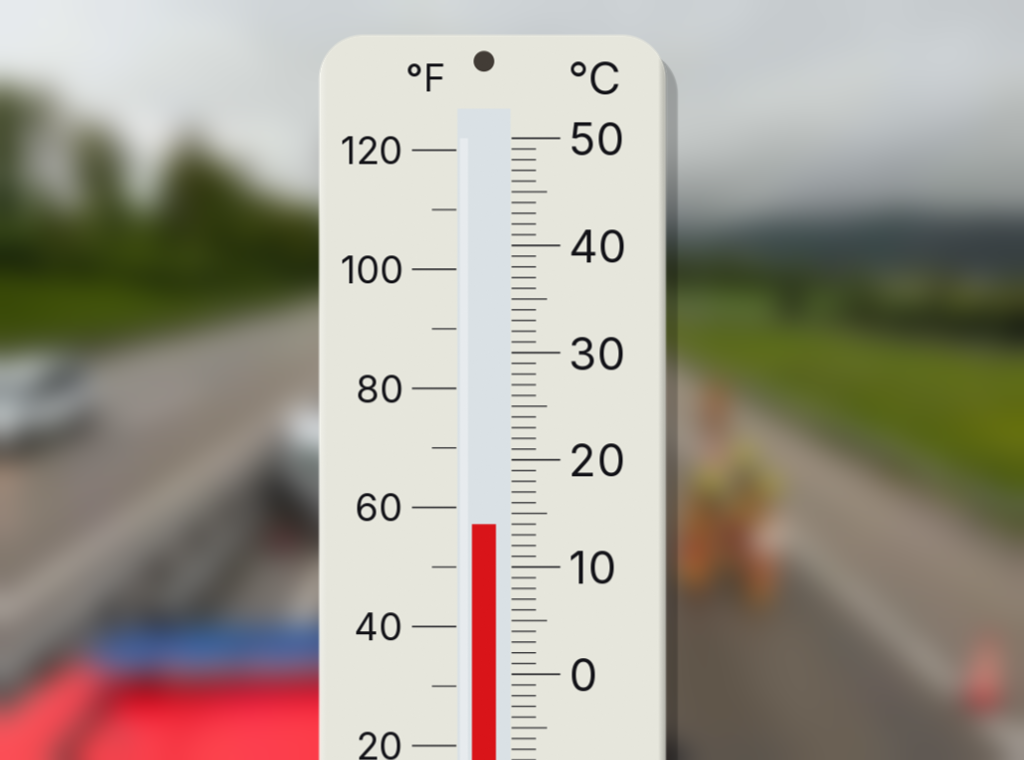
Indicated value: 14 °C
